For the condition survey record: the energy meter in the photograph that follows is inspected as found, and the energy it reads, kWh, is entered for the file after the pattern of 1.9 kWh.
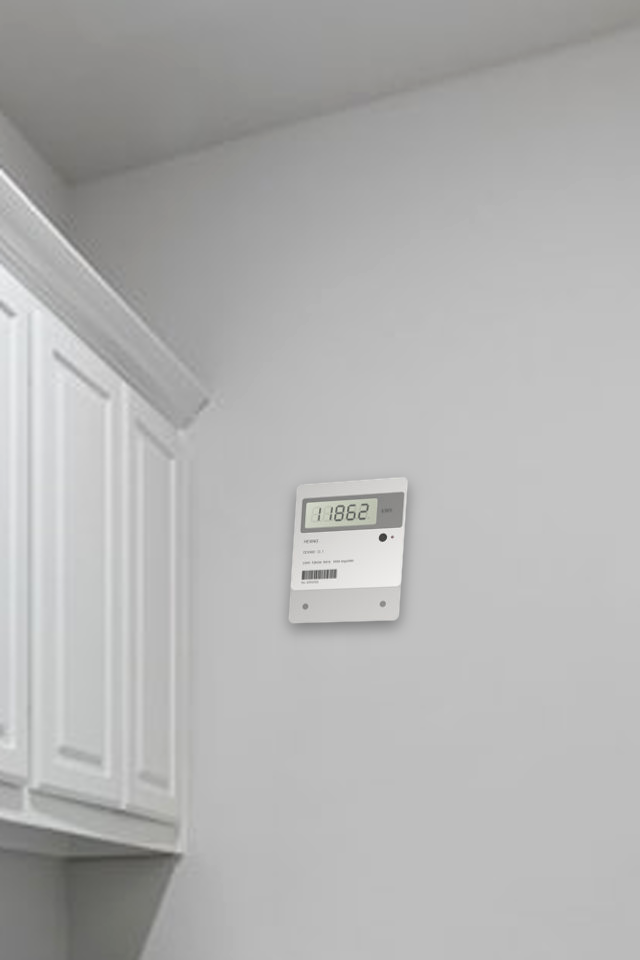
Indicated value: 11862 kWh
